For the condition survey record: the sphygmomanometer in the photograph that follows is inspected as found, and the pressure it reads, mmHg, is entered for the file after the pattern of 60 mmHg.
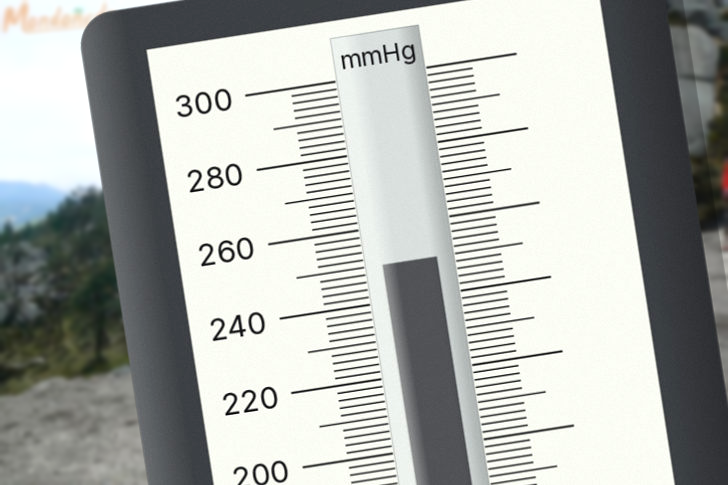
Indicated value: 250 mmHg
